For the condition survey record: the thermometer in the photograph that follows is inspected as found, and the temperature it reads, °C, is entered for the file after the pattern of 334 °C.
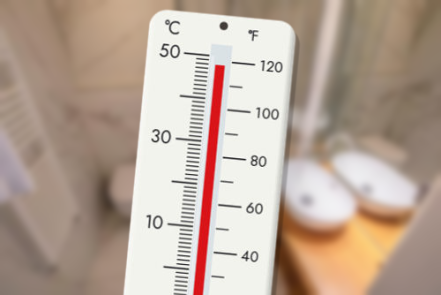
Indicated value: 48 °C
